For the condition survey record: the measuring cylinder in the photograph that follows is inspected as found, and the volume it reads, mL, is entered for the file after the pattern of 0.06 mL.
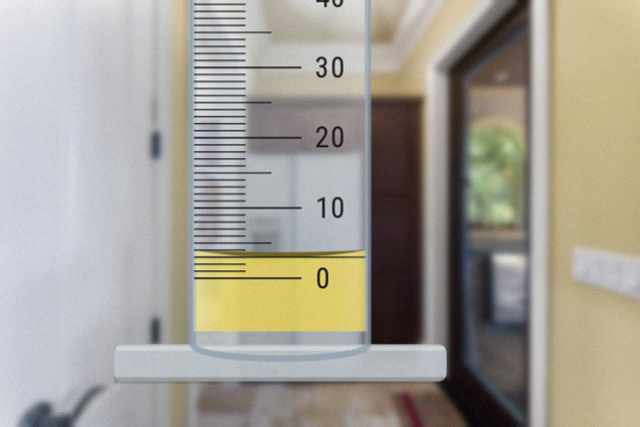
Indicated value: 3 mL
